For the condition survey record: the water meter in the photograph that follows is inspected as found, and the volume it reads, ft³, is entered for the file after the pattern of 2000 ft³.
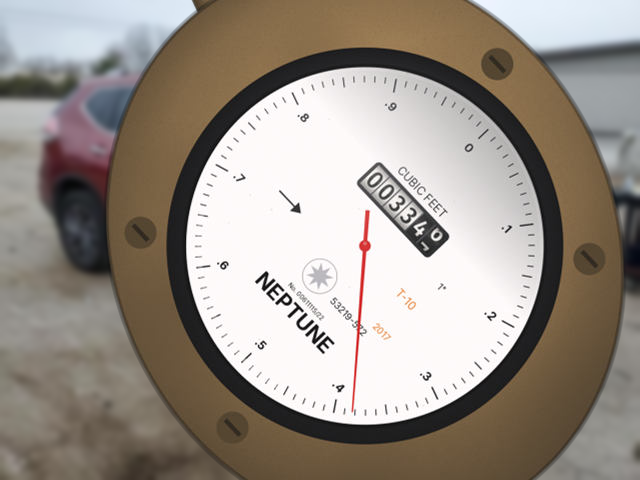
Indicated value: 3346.38 ft³
